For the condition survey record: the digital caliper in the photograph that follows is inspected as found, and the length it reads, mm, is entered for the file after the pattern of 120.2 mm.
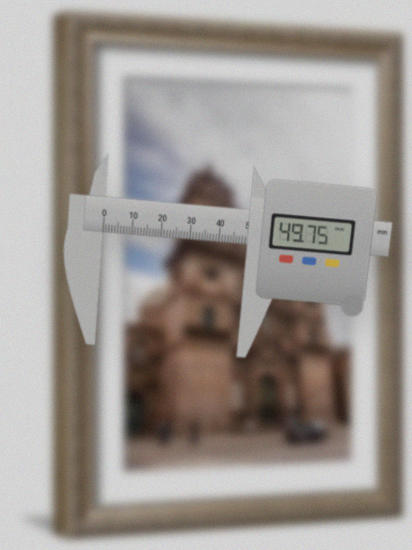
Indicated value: 49.75 mm
